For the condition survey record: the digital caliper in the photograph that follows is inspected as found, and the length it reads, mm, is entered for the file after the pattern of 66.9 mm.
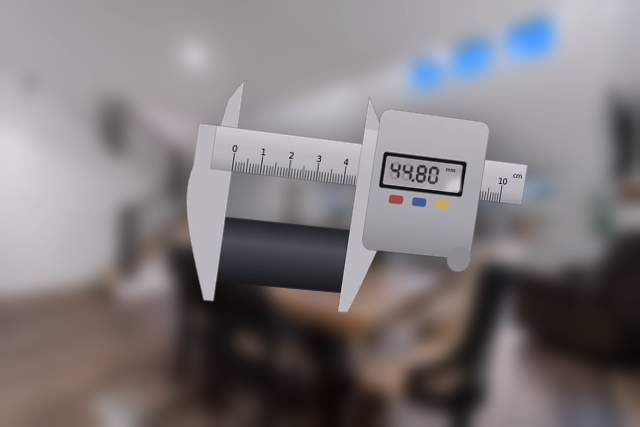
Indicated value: 44.80 mm
